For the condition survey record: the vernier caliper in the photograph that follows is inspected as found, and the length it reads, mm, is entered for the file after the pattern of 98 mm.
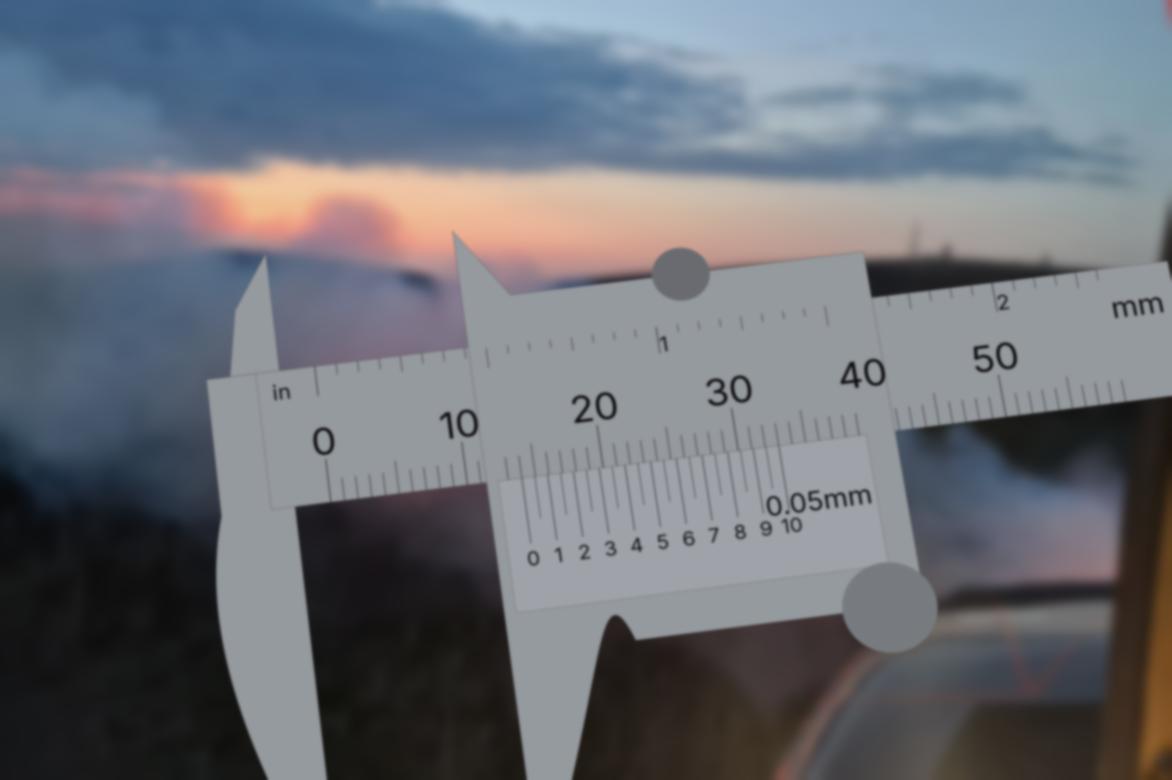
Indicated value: 14.0 mm
